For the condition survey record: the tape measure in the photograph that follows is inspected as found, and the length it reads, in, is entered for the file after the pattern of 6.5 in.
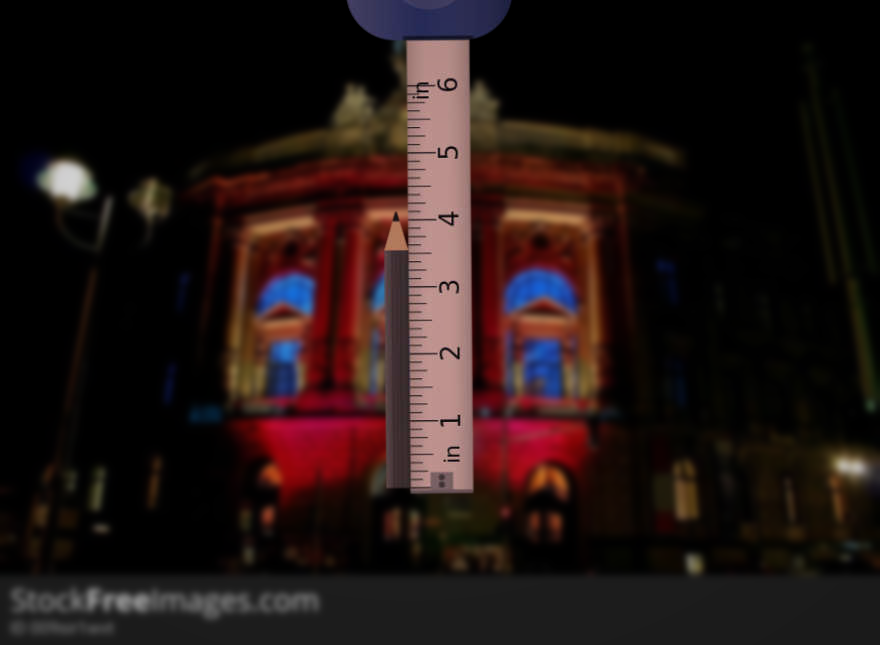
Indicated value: 4.125 in
